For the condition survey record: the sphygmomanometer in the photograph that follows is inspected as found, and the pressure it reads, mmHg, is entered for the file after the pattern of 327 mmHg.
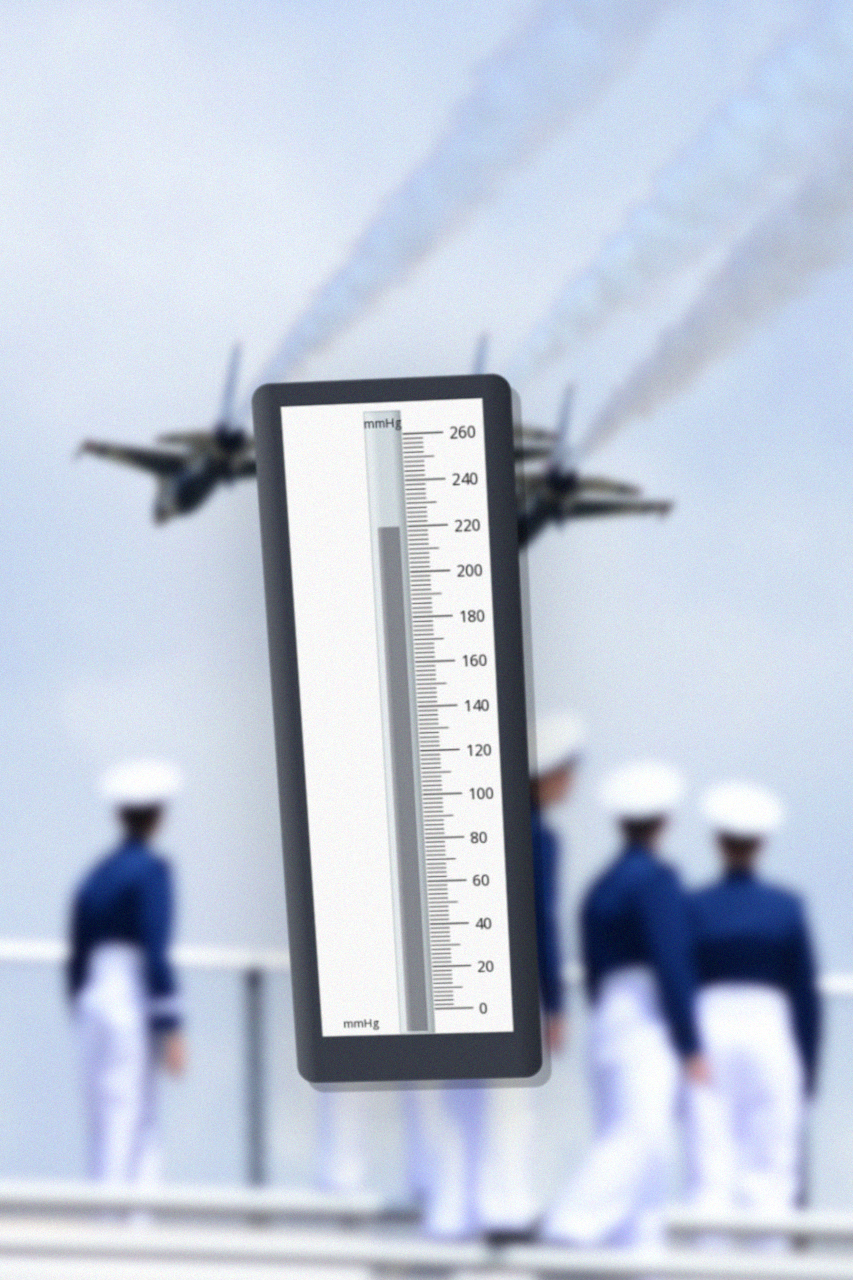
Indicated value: 220 mmHg
